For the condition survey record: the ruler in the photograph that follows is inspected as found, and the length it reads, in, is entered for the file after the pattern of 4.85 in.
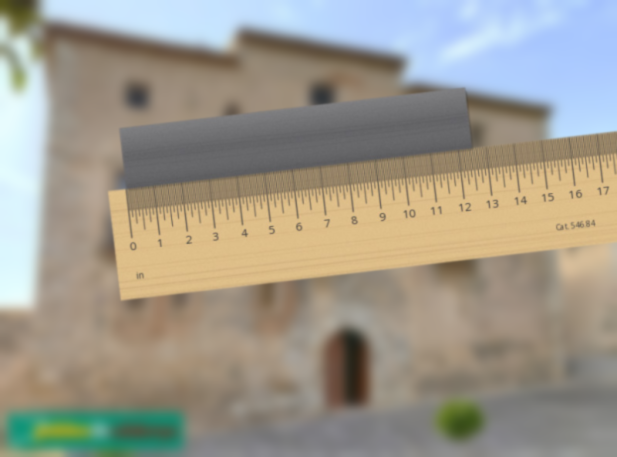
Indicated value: 12.5 in
